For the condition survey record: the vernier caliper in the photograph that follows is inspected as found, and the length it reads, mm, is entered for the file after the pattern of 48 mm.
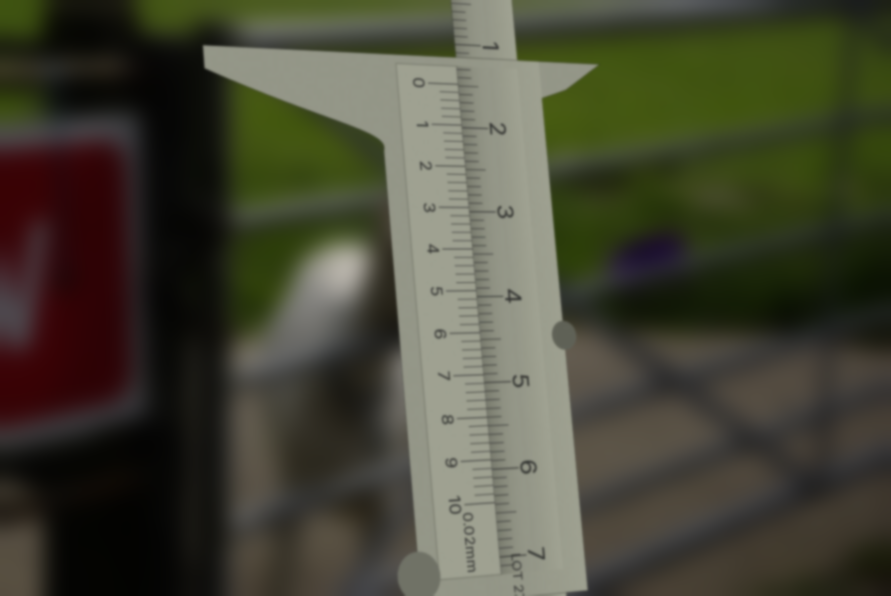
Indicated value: 14.8 mm
